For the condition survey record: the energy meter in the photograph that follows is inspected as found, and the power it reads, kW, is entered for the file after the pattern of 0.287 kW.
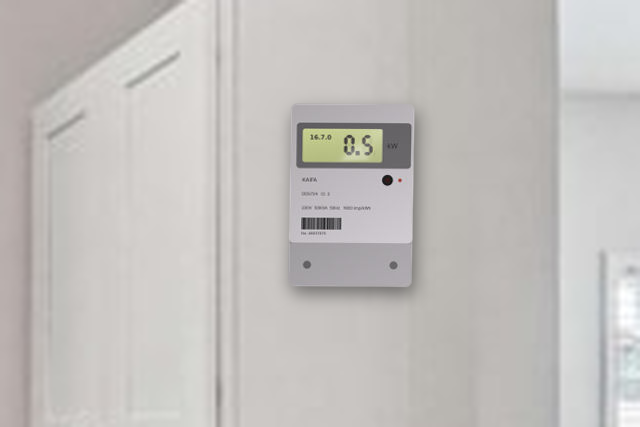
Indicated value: 0.5 kW
